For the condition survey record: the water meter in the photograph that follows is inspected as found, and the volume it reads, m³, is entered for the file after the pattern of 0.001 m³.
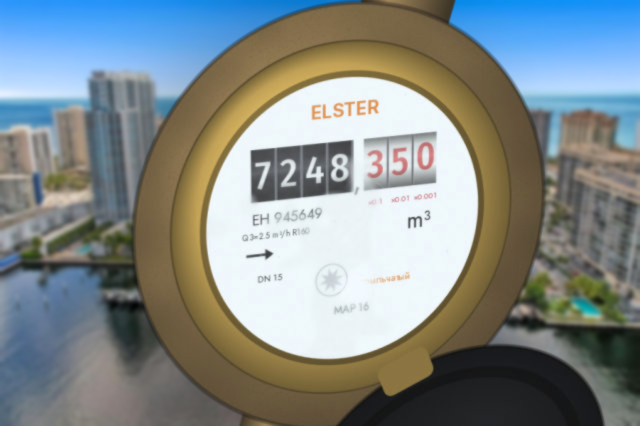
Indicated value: 7248.350 m³
